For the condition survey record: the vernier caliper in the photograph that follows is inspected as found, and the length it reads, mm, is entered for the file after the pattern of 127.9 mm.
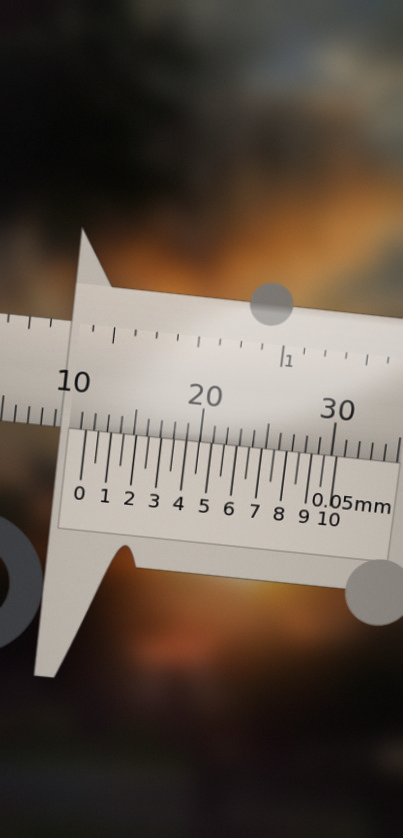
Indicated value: 11.4 mm
